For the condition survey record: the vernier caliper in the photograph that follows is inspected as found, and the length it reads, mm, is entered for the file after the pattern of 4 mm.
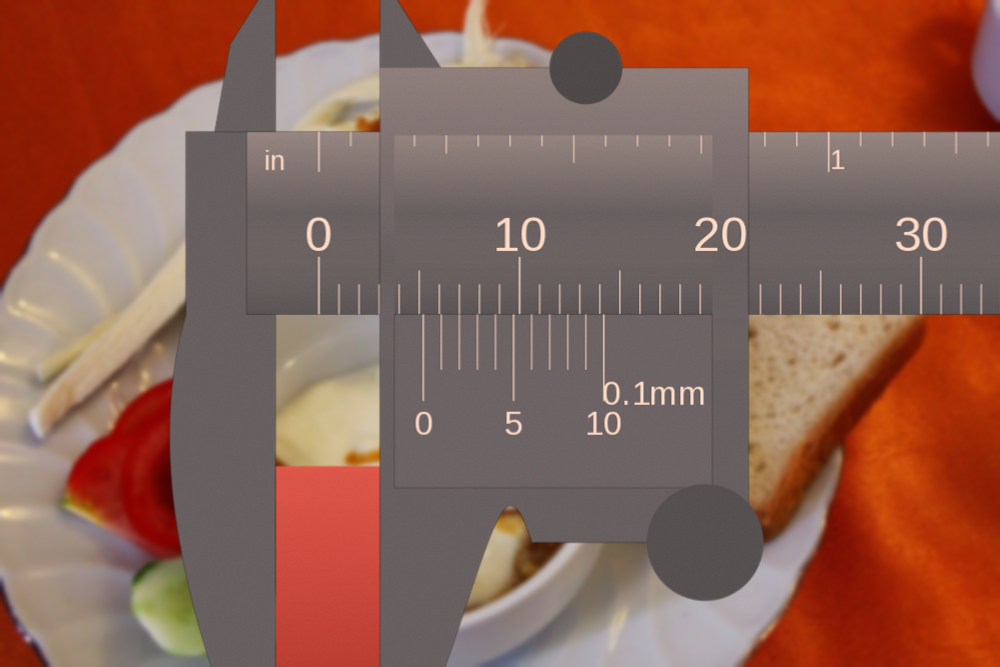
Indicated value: 5.2 mm
